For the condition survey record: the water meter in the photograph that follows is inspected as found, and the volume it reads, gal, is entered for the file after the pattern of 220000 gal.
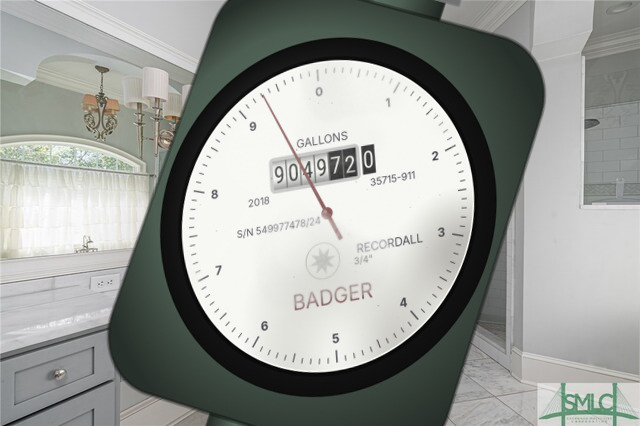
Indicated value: 9049719.3 gal
